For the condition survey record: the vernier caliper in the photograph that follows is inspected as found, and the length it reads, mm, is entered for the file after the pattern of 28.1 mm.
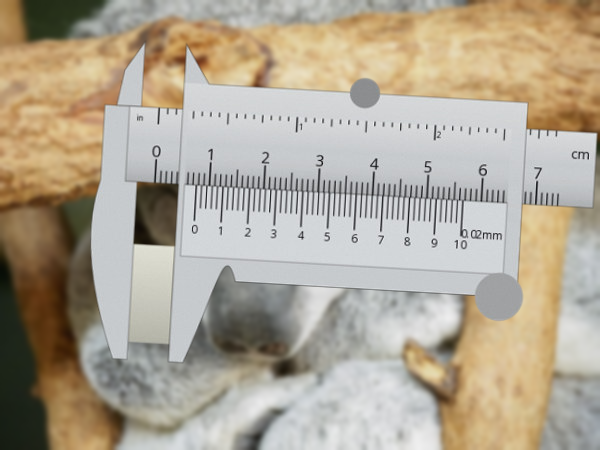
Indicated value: 7.6 mm
